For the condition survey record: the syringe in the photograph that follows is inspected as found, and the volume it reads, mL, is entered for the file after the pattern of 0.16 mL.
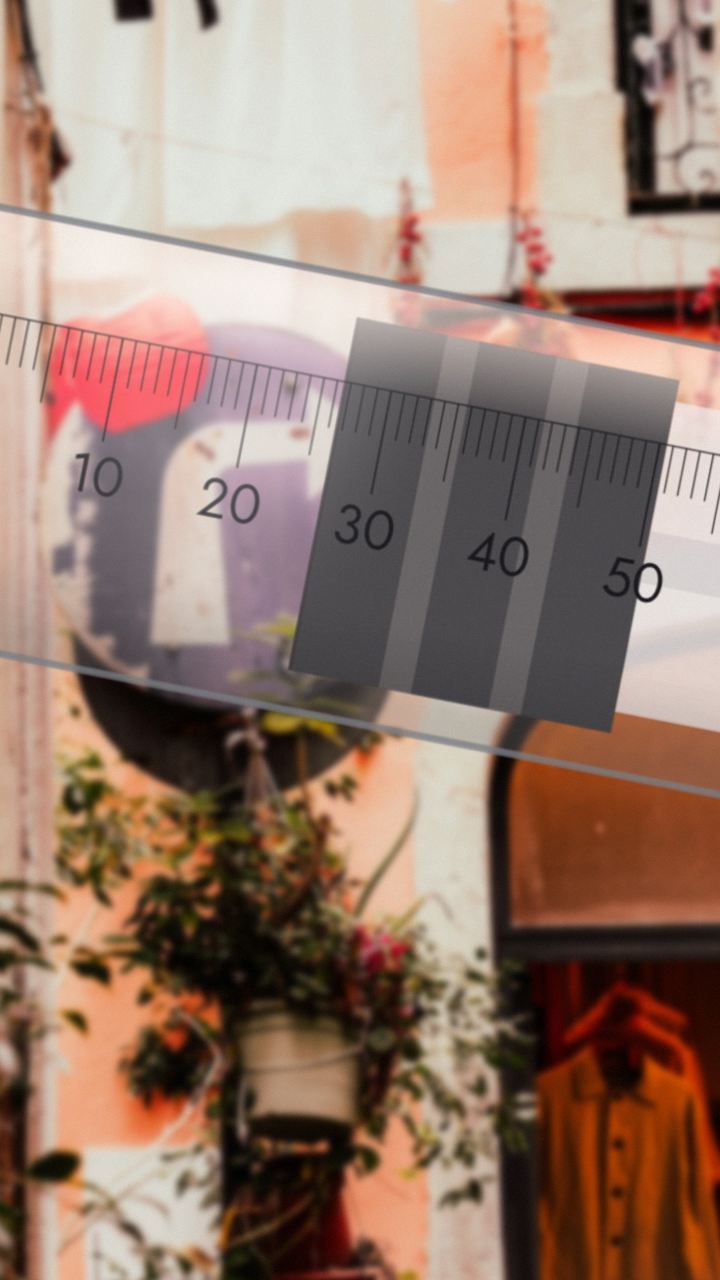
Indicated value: 26.5 mL
